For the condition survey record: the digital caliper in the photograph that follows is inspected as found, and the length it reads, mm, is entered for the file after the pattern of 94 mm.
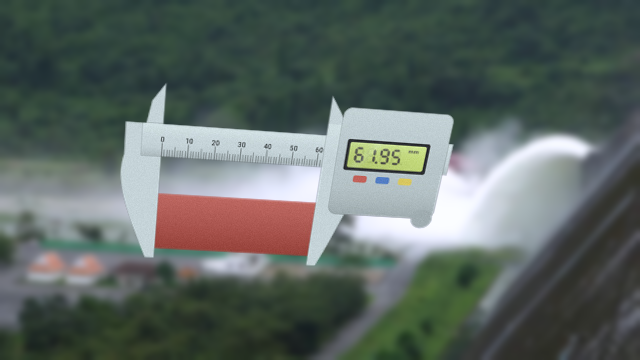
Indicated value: 61.95 mm
